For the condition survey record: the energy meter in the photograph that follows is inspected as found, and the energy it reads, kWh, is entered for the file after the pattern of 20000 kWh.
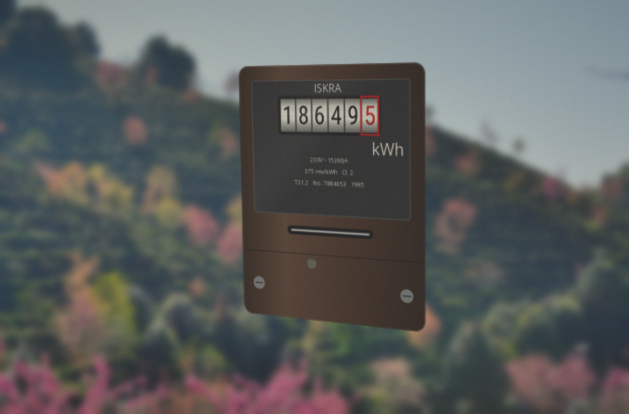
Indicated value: 18649.5 kWh
